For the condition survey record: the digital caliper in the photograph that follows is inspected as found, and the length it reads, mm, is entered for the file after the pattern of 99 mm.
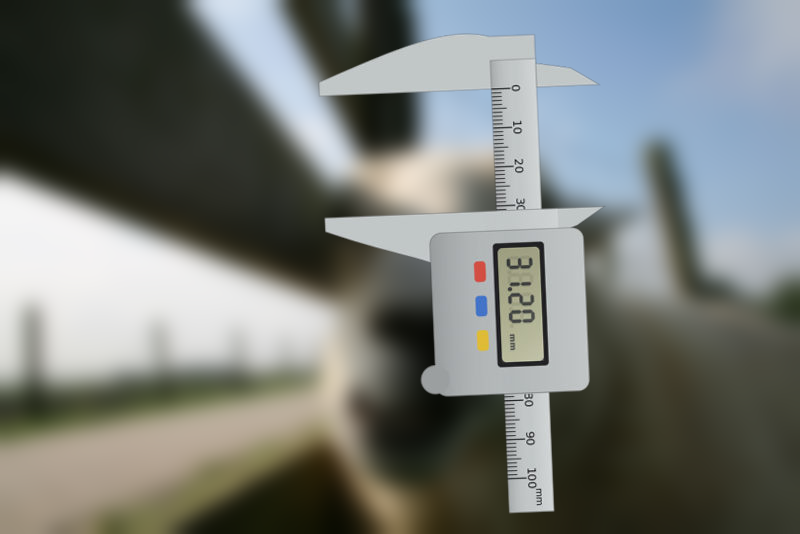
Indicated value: 31.20 mm
